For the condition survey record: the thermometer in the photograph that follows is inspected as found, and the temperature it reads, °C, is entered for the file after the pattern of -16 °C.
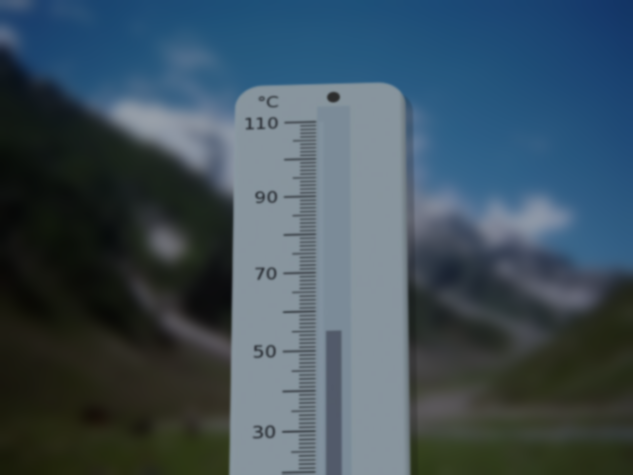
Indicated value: 55 °C
